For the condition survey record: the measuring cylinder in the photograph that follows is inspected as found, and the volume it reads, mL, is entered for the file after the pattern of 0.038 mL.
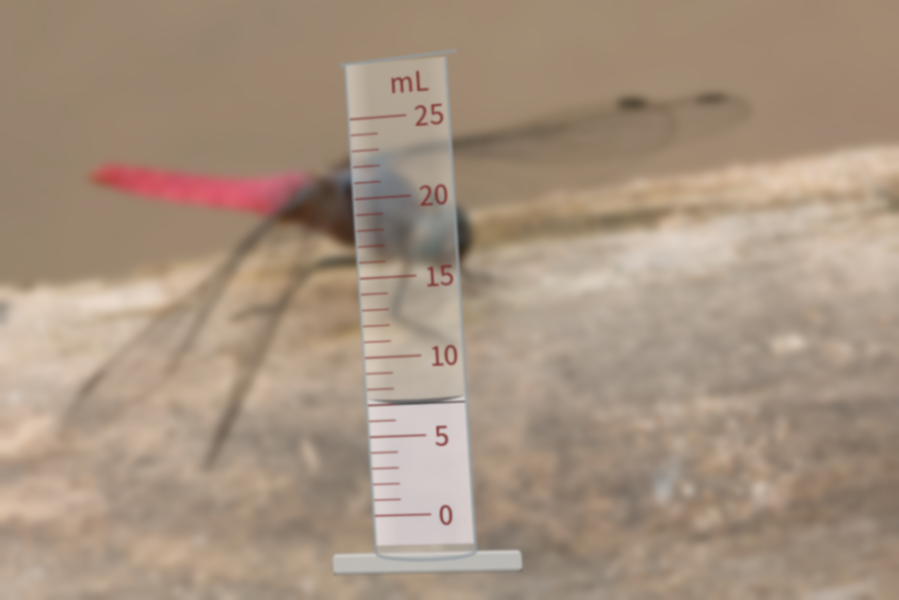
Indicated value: 7 mL
